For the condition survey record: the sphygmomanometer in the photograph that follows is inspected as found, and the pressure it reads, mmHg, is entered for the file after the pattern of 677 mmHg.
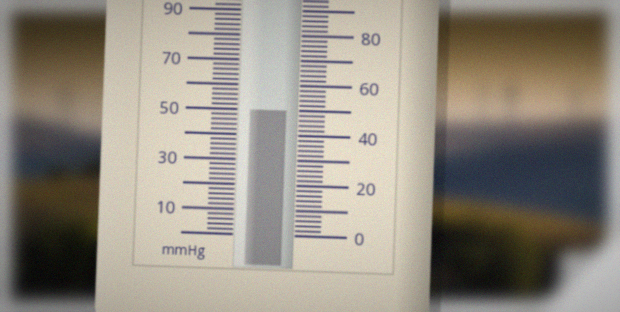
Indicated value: 50 mmHg
